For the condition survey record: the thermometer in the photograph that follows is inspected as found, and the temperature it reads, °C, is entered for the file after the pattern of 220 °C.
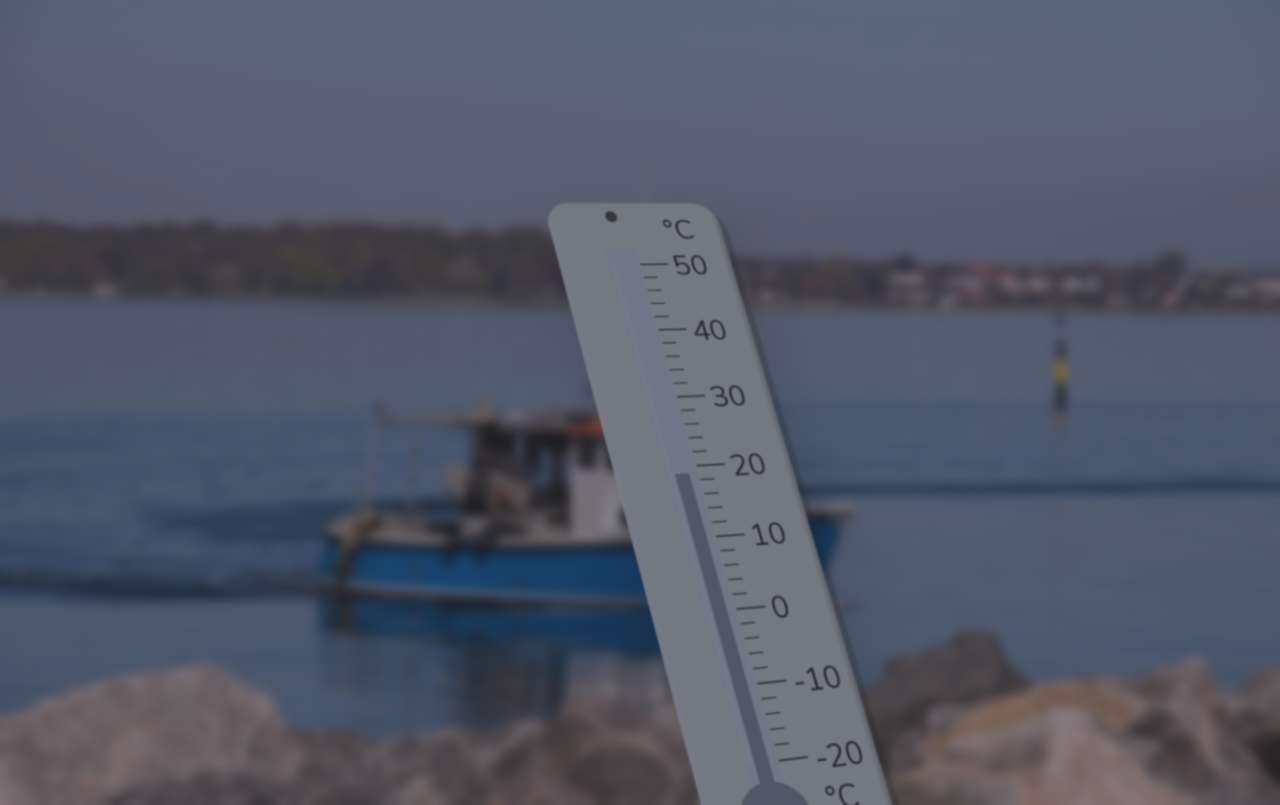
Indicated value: 19 °C
